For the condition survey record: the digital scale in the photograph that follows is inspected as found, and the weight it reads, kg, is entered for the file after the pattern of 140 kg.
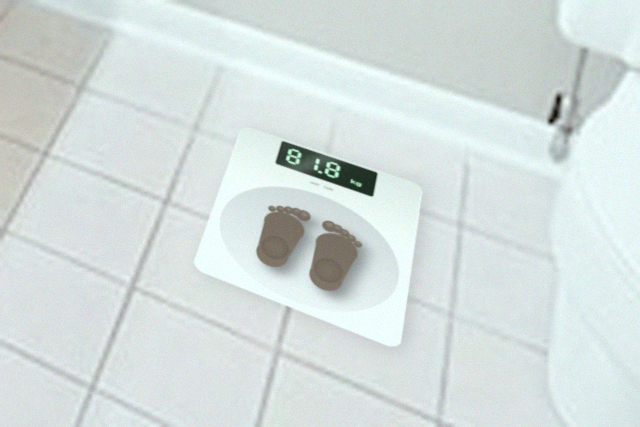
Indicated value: 81.8 kg
